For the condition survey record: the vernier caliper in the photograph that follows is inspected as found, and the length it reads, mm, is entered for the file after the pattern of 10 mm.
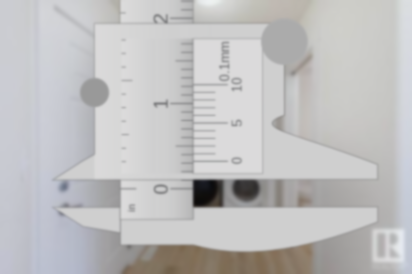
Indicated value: 3.2 mm
